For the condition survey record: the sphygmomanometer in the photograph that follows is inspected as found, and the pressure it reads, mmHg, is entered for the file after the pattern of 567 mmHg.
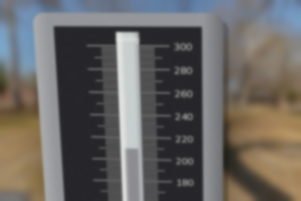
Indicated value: 210 mmHg
